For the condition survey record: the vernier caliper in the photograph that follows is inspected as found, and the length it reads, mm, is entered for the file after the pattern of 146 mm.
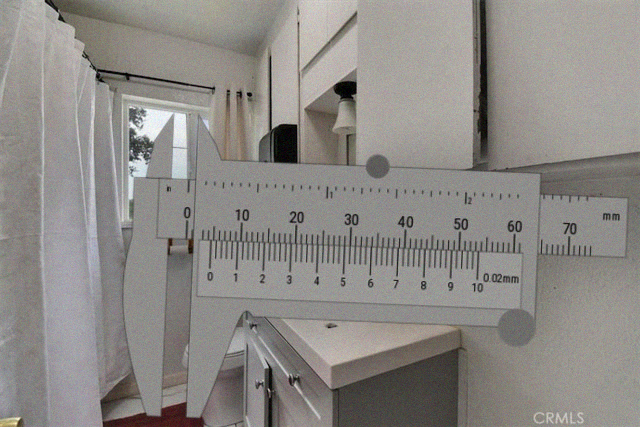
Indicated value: 4.5 mm
